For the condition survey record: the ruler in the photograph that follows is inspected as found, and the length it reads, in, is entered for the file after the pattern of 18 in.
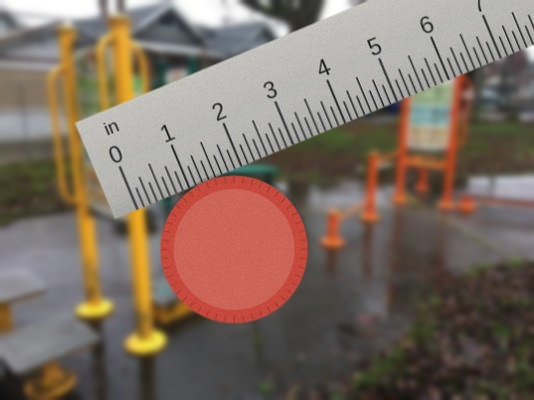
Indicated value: 2.625 in
